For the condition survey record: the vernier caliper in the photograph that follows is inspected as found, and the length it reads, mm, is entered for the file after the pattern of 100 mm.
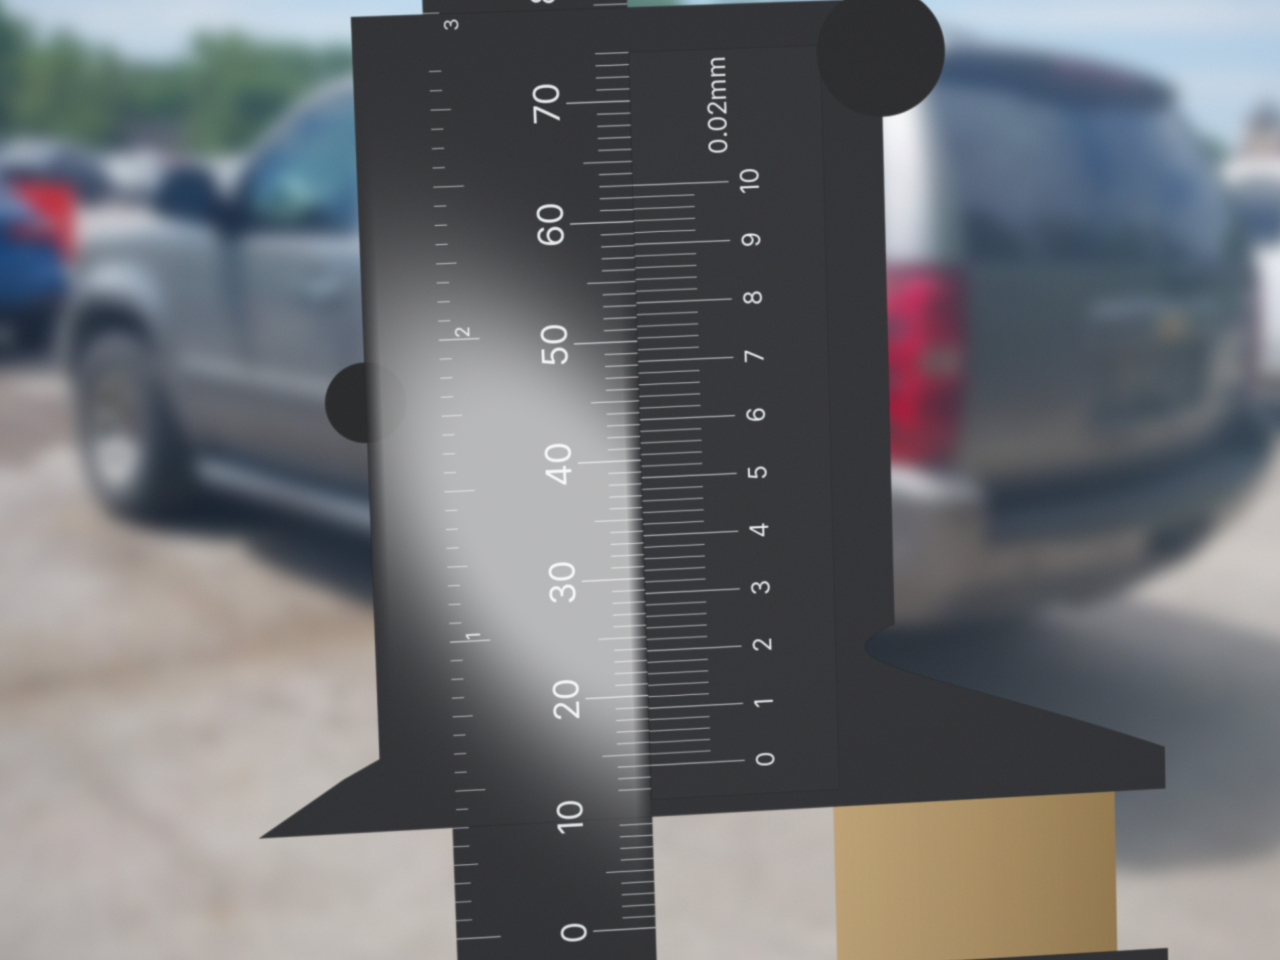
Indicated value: 14.0 mm
